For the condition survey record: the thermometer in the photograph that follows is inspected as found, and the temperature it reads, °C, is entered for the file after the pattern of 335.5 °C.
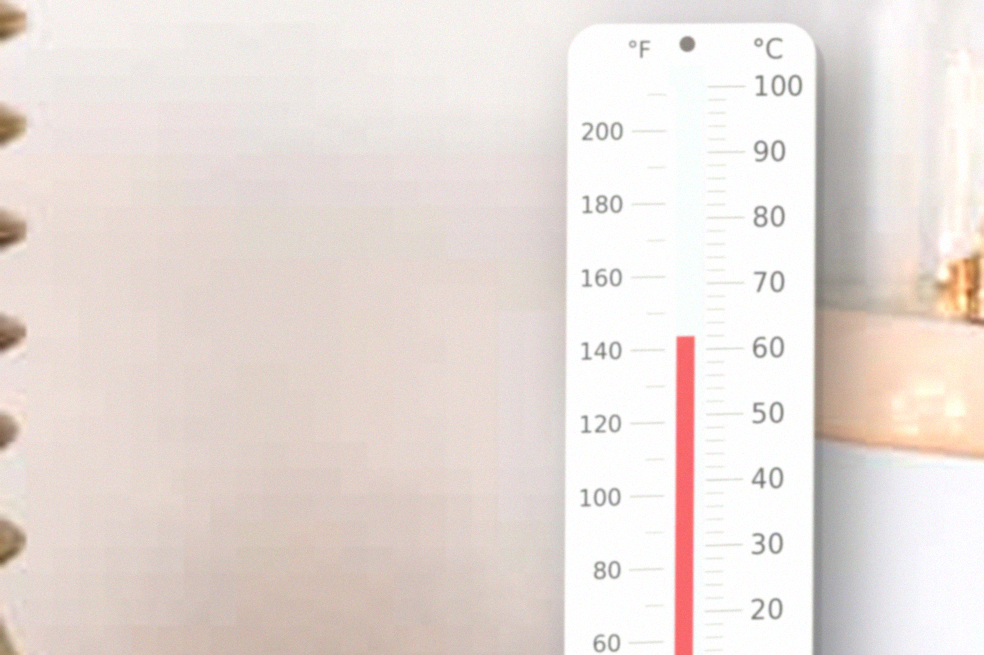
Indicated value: 62 °C
